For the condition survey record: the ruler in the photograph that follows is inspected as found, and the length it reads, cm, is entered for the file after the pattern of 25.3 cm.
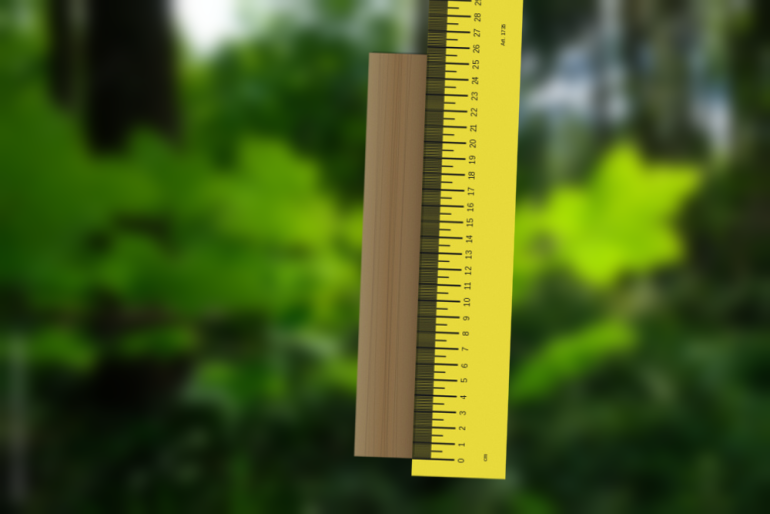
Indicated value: 25.5 cm
